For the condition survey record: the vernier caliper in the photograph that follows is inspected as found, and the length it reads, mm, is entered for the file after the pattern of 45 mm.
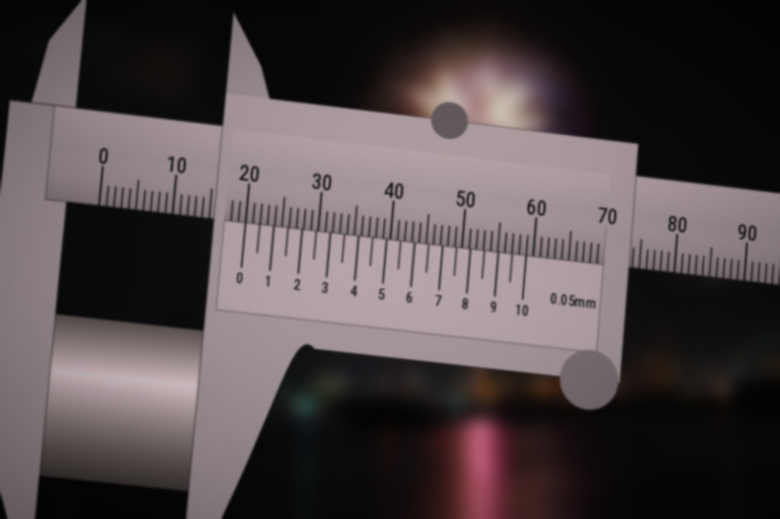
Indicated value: 20.0 mm
